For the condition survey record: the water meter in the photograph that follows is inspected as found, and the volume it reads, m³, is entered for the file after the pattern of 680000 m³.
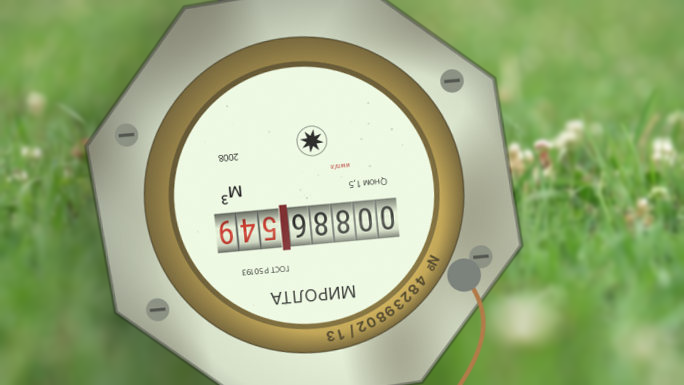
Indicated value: 886.549 m³
